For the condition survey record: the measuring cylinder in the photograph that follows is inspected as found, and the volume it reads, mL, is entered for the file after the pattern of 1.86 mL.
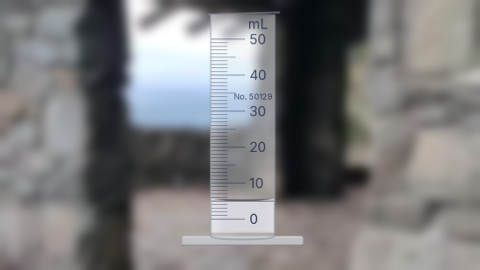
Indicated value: 5 mL
